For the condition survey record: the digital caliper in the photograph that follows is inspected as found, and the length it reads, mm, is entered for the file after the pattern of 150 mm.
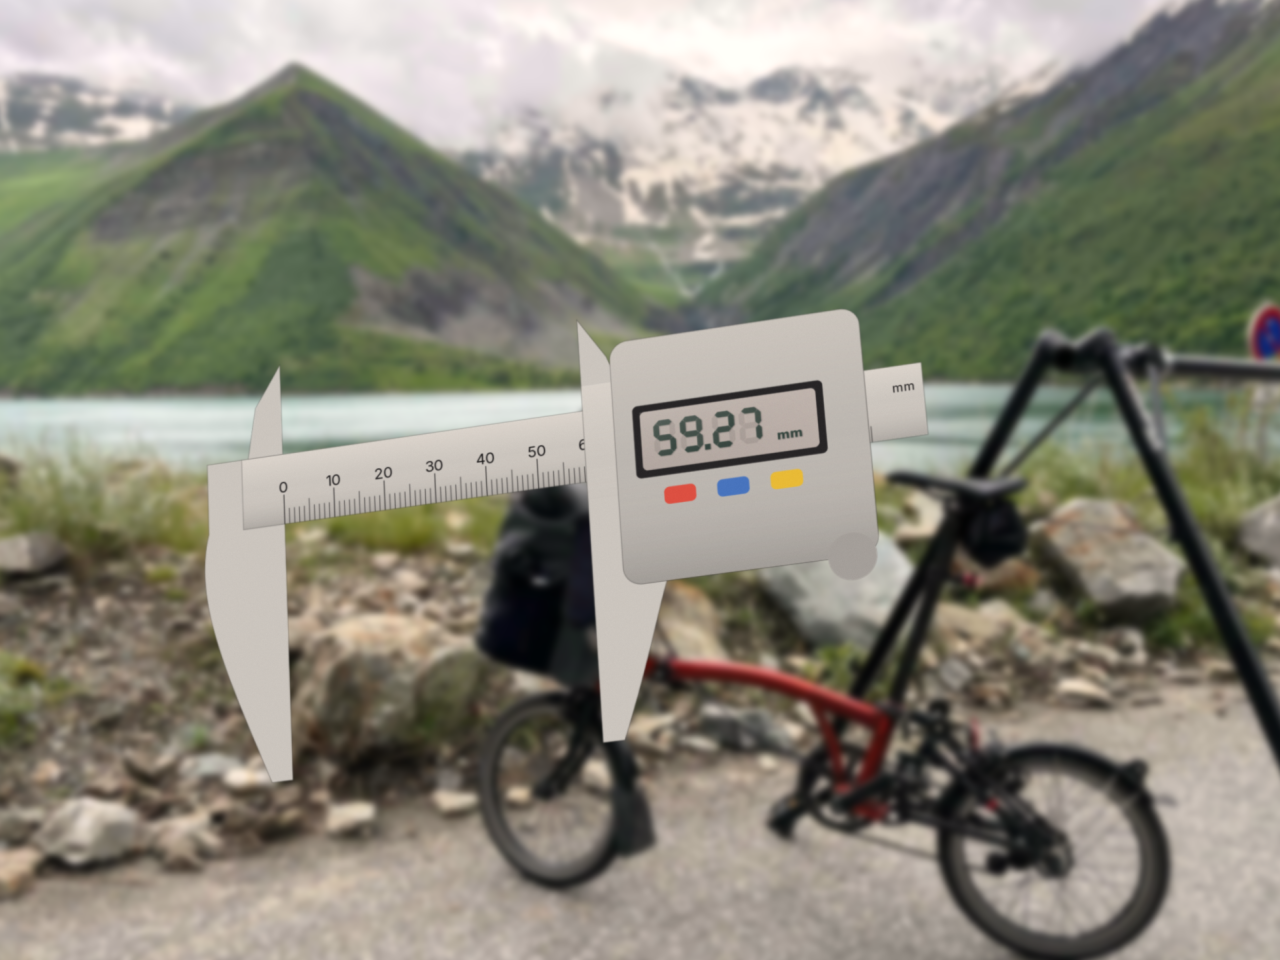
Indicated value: 59.27 mm
